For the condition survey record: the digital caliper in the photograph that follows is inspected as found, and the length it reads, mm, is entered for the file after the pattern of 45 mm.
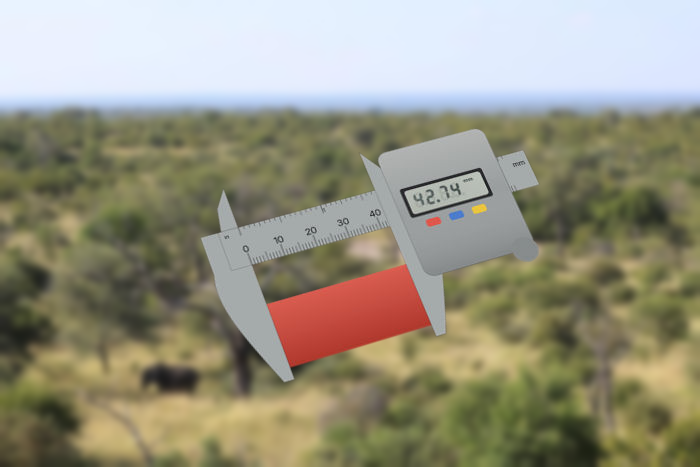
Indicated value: 42.74 mm
